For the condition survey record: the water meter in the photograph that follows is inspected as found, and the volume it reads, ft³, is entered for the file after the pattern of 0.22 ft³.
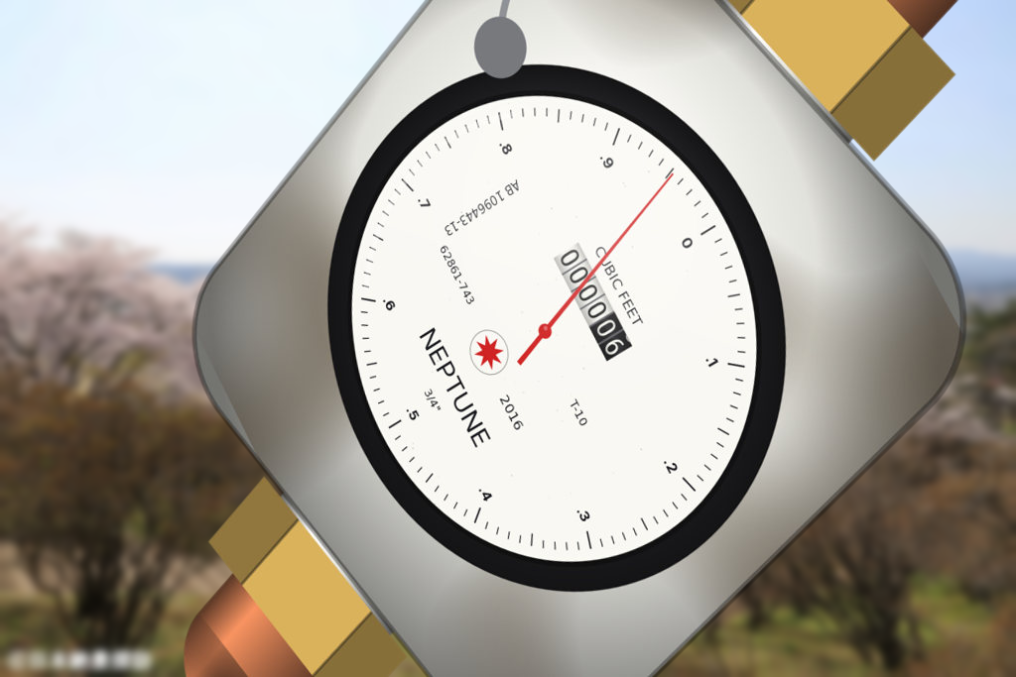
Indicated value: 5.95 ft³
